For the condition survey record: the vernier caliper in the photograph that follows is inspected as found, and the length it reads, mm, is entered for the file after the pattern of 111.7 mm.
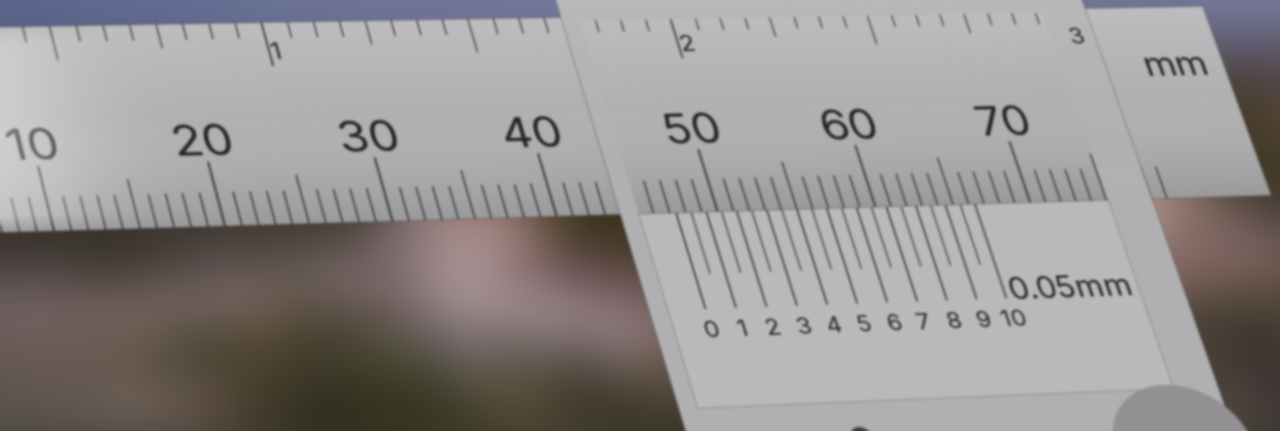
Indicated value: 47.4 mm
